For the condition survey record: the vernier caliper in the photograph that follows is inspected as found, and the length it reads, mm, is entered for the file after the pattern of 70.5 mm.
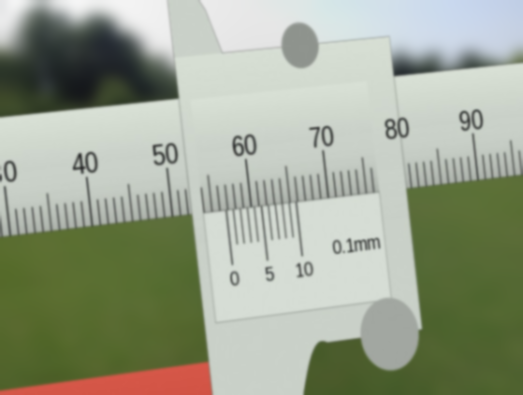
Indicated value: 56.8 mm
